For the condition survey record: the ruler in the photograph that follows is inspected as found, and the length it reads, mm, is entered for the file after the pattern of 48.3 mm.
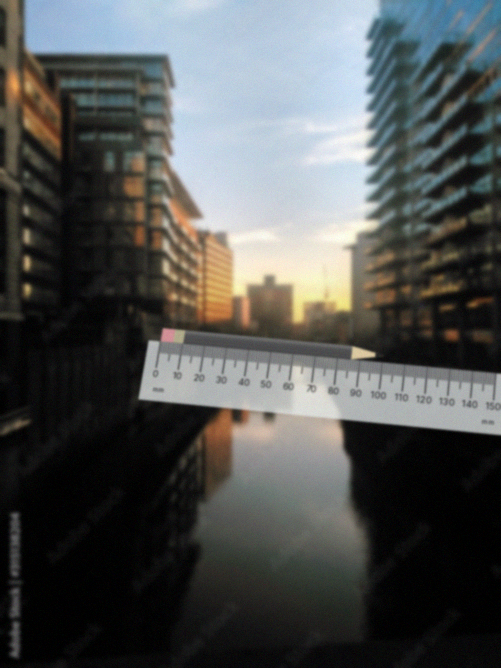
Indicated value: 100 mm
